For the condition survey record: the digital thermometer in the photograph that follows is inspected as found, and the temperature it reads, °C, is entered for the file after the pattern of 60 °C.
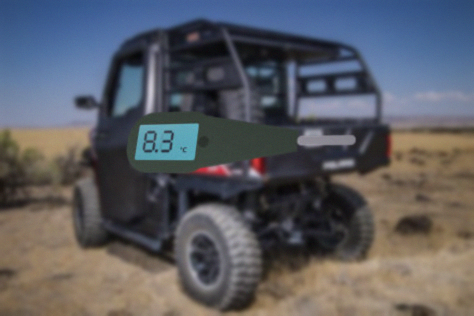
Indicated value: 8.3 °C
